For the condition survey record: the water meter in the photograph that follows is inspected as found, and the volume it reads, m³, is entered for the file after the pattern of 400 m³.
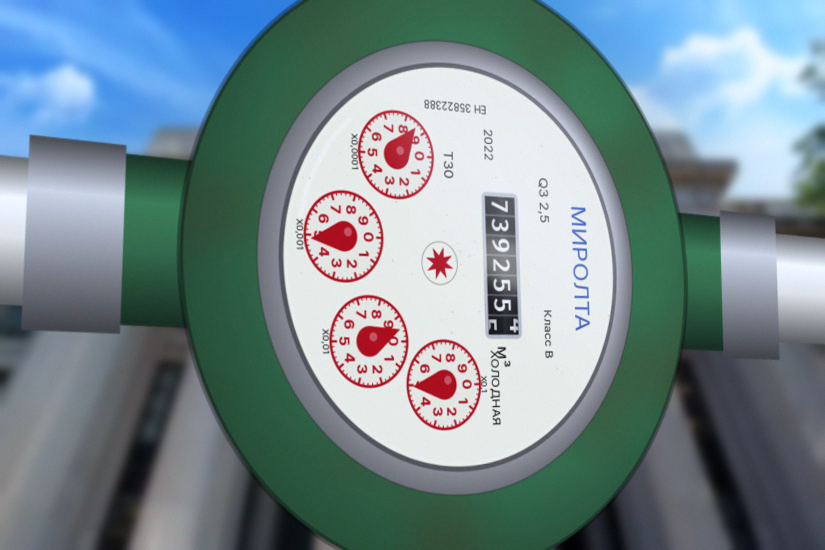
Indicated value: 7392554.4948 m³
